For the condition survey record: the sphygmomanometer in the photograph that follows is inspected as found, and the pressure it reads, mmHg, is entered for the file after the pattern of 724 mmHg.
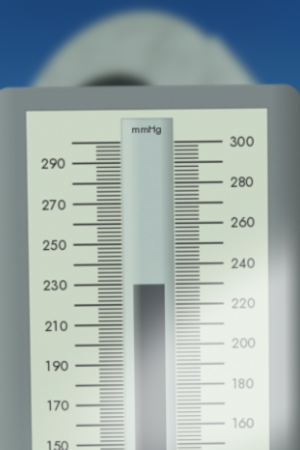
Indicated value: 230 mmHg
